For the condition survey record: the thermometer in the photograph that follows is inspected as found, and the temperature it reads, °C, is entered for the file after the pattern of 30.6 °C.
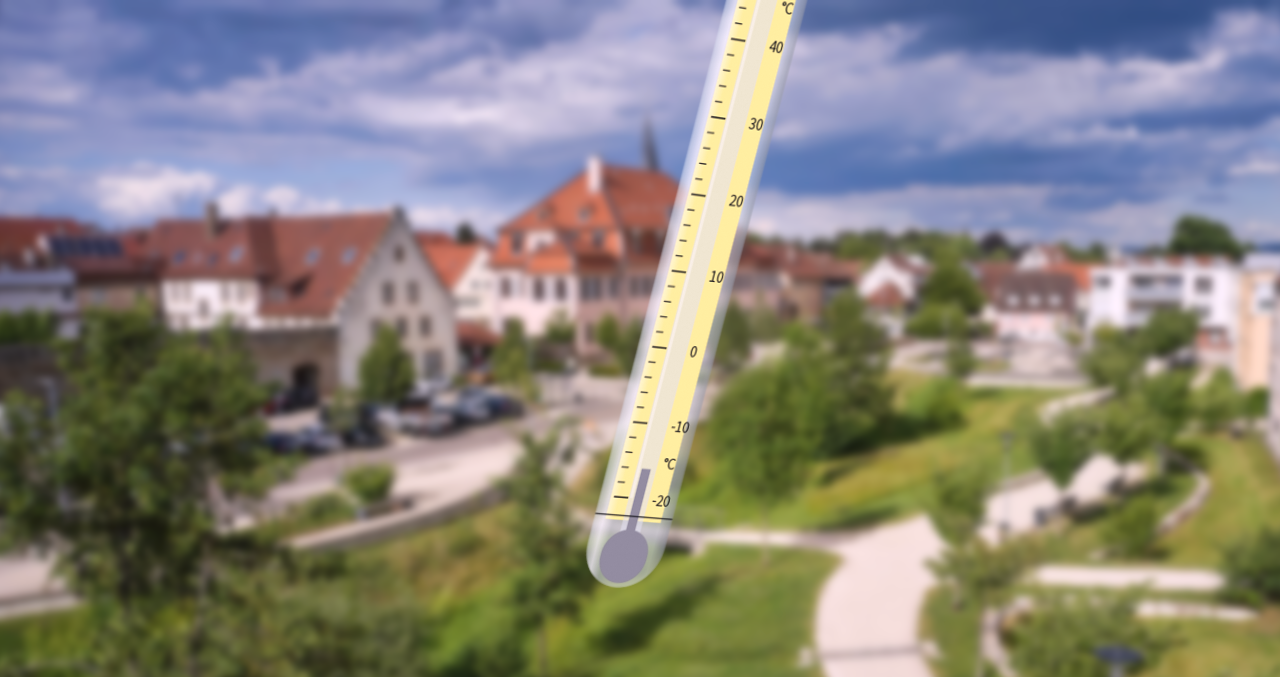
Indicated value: -16 °C
